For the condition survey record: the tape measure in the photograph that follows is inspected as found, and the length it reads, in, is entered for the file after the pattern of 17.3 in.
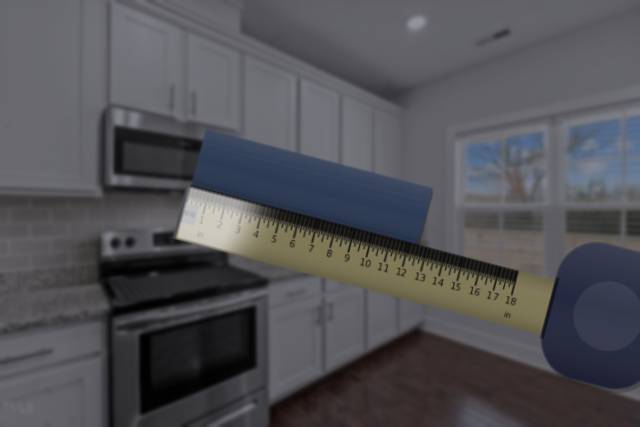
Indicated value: 12.5 in
